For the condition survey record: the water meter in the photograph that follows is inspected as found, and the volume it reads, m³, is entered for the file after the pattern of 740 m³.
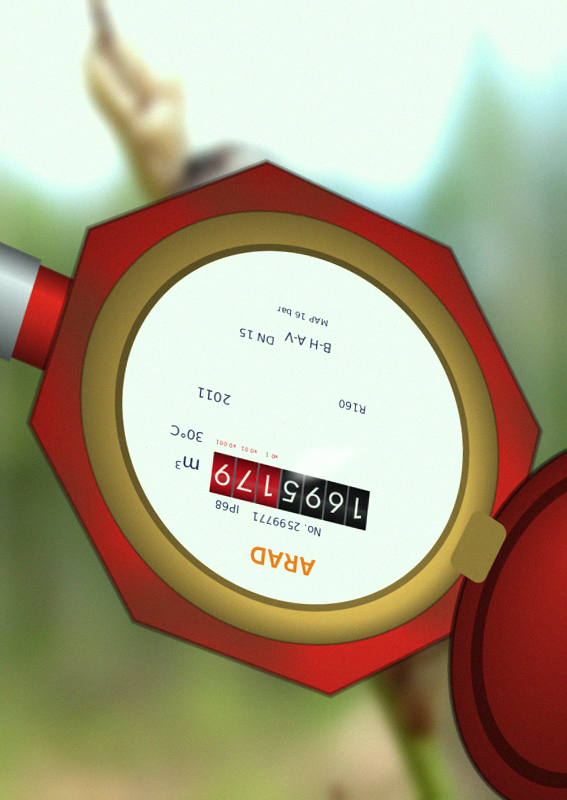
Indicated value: 1695.179 m³
